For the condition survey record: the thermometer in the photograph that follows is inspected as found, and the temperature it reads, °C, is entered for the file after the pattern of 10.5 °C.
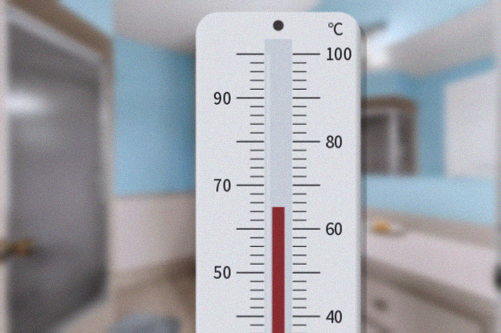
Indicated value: 65 °C
